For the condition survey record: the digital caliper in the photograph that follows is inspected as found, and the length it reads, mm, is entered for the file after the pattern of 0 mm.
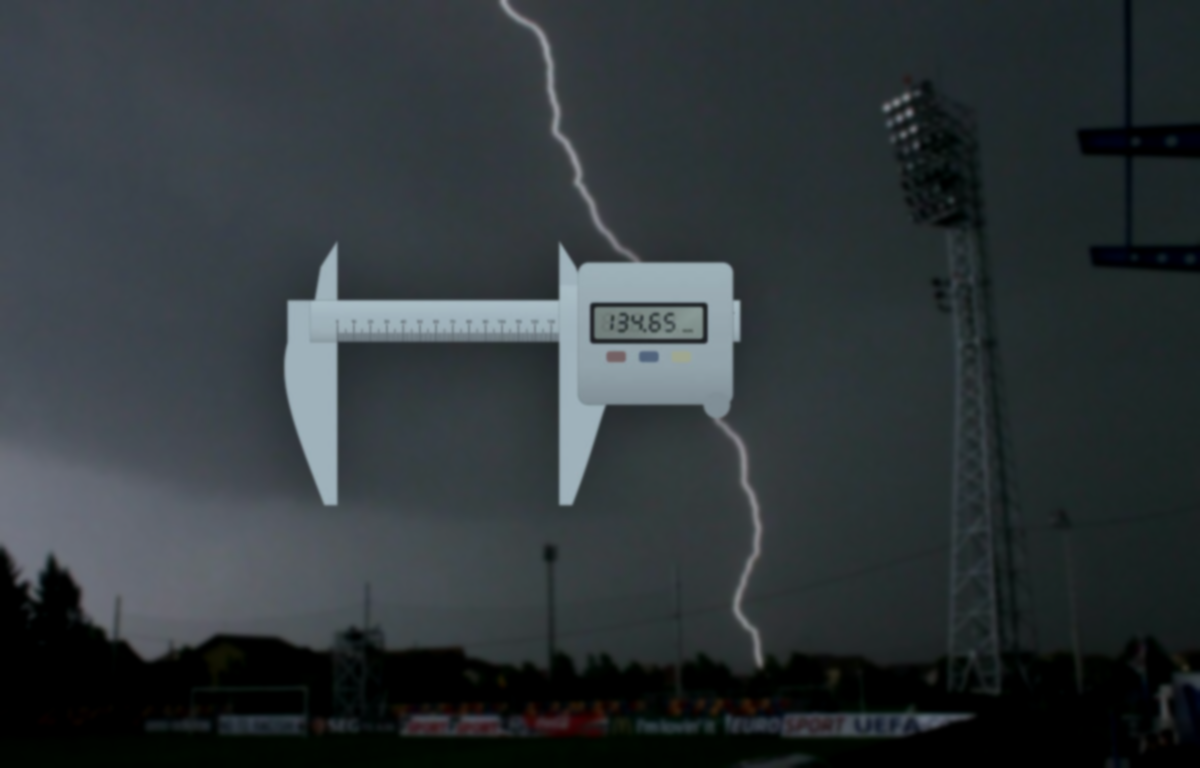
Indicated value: 134.65 mm
